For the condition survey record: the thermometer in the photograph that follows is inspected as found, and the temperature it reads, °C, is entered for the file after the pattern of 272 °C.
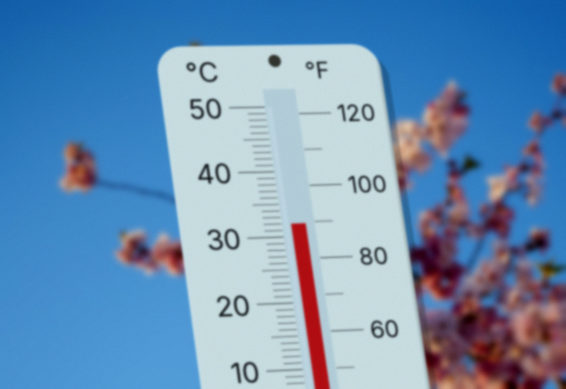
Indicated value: 32 °C
